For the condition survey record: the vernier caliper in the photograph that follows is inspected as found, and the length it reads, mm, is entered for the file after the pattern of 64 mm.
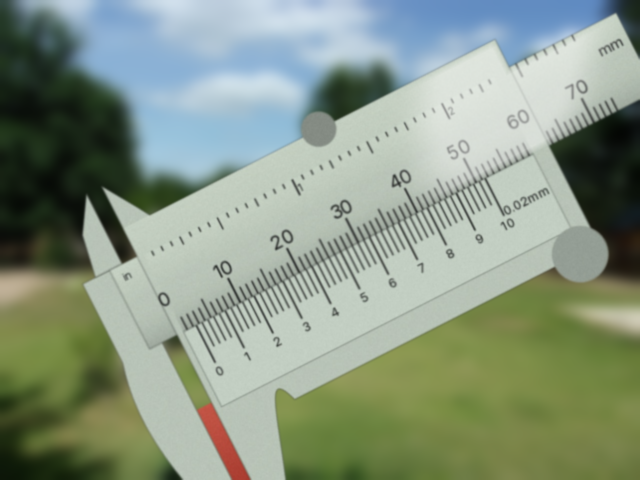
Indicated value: 2.5 mm
